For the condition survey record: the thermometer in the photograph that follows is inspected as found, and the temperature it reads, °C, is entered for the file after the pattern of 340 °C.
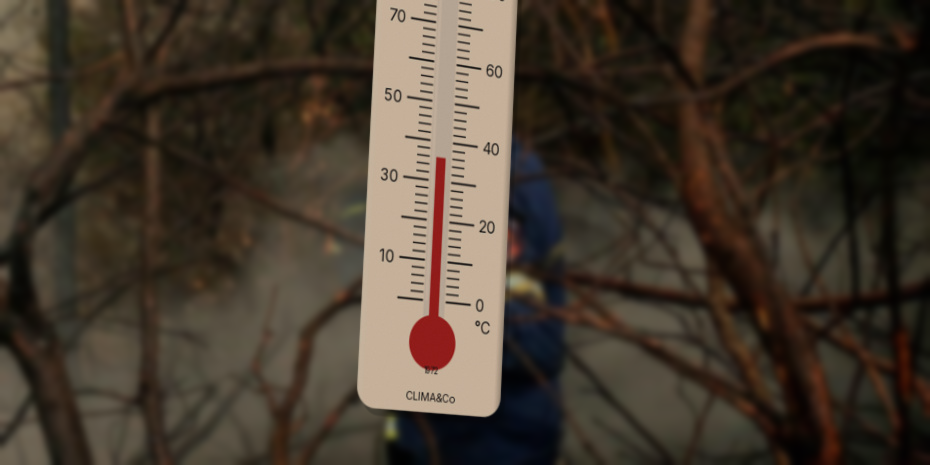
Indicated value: 36 °C
